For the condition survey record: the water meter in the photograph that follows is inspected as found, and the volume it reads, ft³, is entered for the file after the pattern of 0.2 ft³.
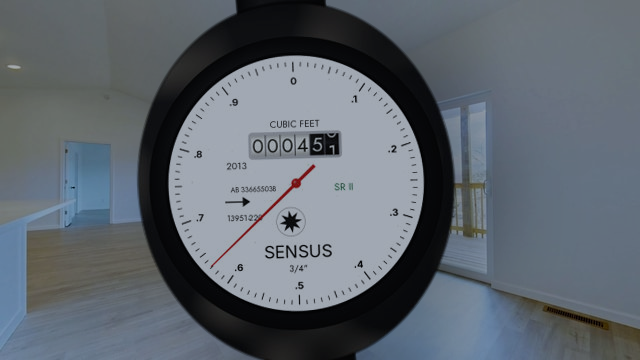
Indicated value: 450.63 ft³
